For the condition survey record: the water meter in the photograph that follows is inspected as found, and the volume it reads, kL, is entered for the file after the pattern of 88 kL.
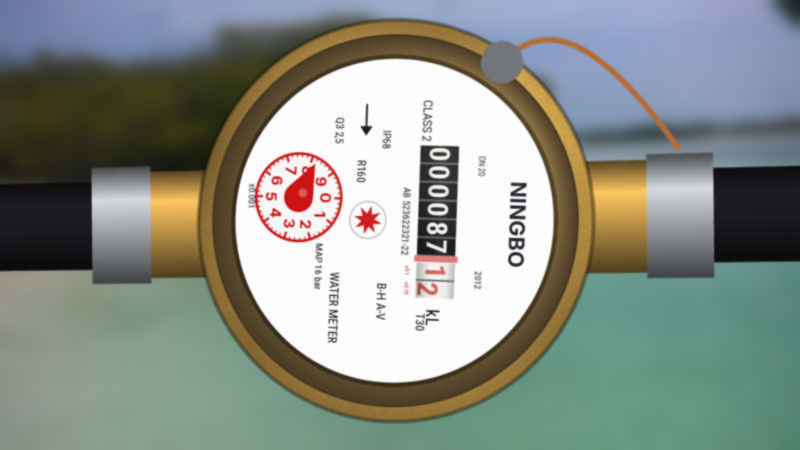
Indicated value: 87.118 kL
